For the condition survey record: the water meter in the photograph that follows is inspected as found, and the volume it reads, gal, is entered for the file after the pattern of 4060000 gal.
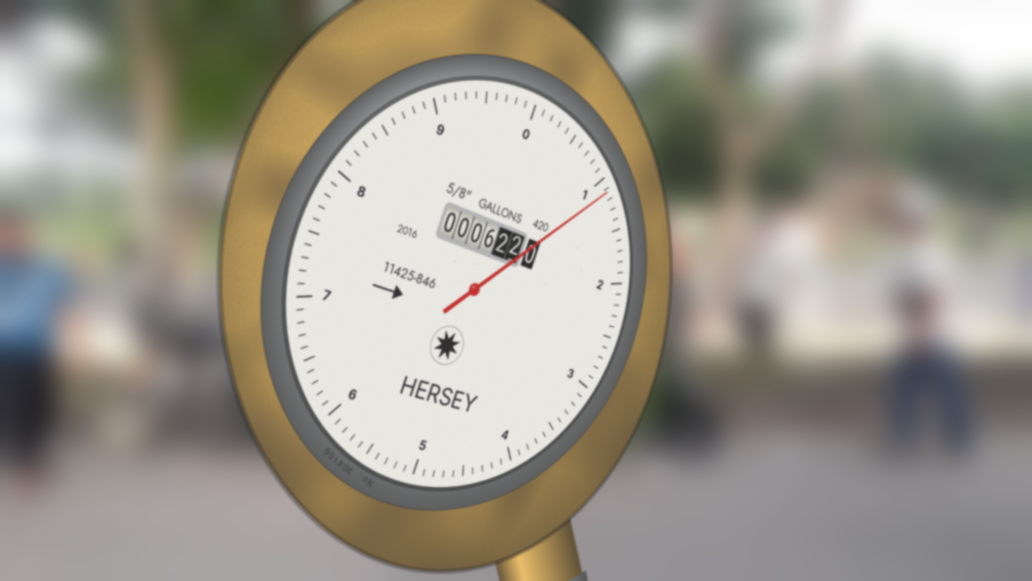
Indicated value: 6221.1 gal
